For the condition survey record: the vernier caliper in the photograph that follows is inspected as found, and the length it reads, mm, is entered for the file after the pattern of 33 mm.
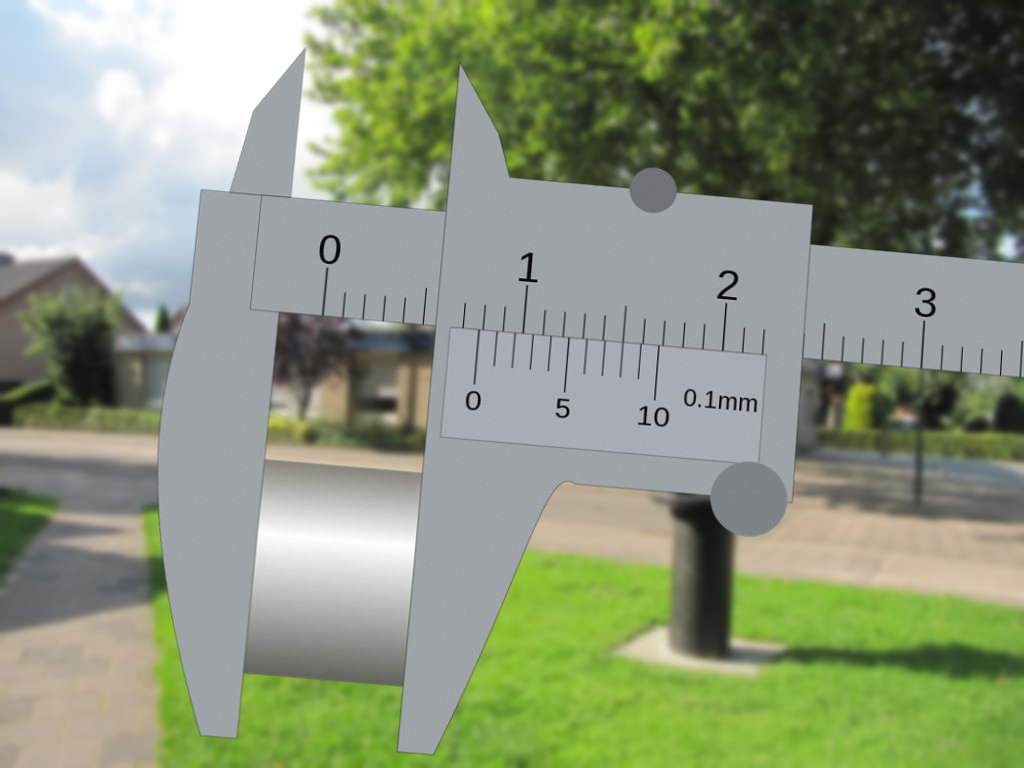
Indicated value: 7.8 mm
